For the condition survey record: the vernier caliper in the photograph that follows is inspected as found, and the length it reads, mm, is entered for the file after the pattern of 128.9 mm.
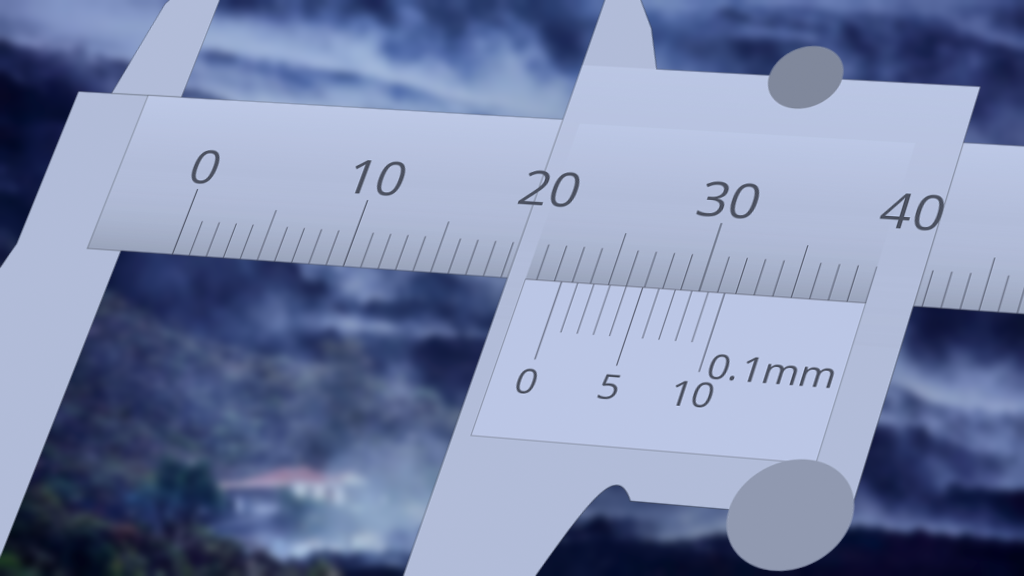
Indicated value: 22.4 mm
